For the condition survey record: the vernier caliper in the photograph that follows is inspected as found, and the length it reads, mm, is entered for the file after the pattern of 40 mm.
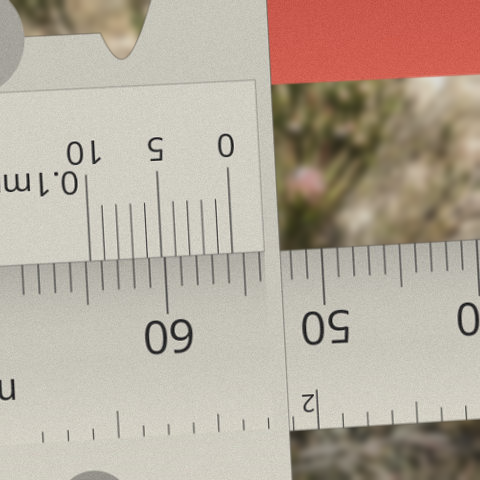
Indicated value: 55.7 mm
